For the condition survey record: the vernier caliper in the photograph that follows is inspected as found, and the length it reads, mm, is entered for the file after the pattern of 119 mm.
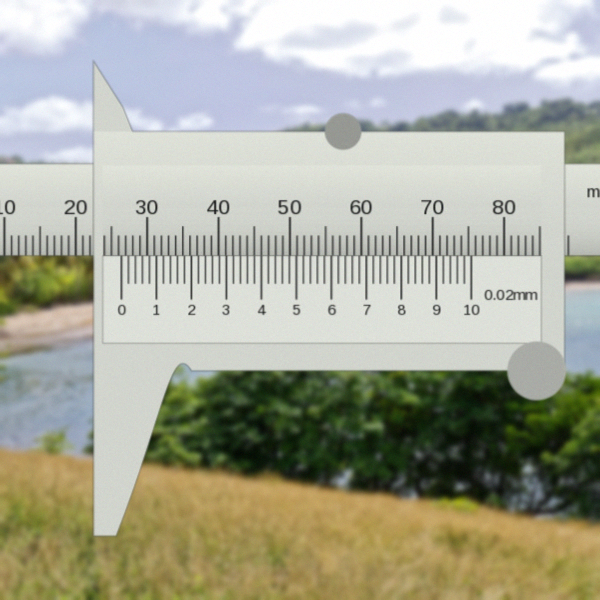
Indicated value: 26.4 mm
